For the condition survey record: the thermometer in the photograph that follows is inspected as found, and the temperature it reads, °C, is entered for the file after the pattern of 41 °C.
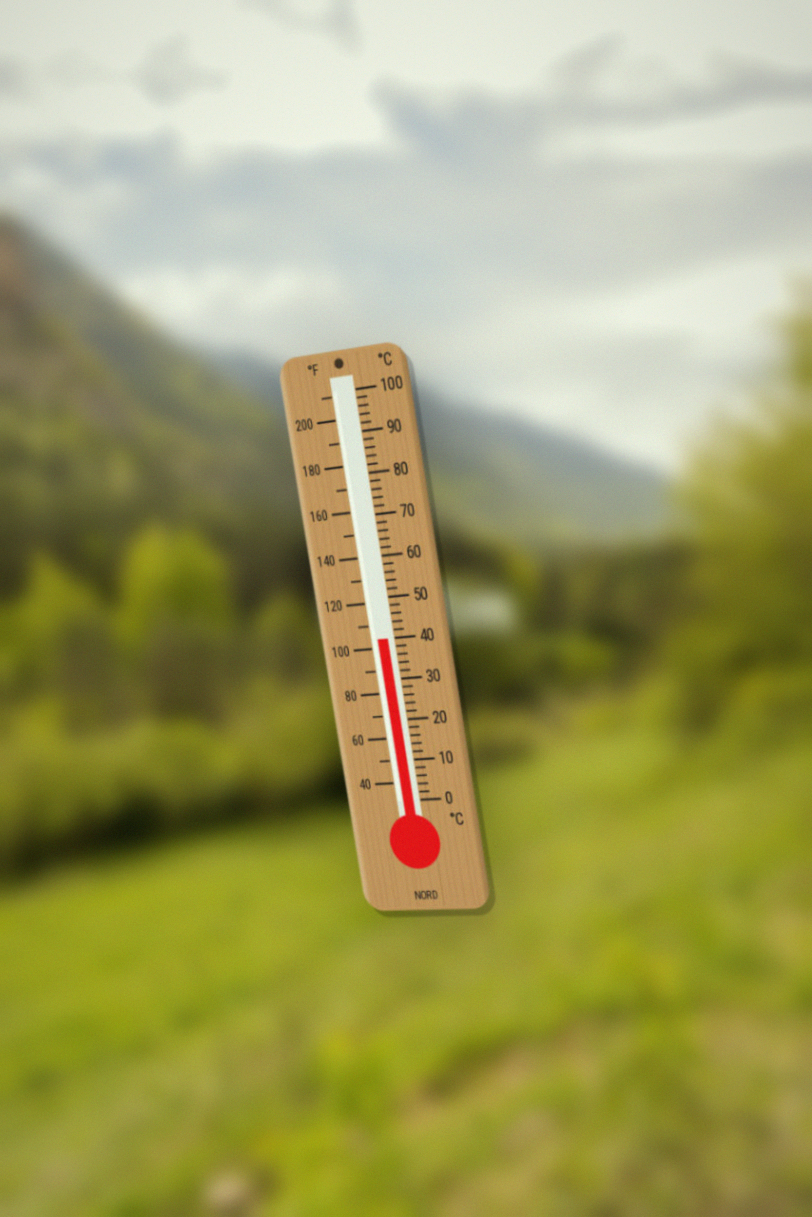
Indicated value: 40 °C
